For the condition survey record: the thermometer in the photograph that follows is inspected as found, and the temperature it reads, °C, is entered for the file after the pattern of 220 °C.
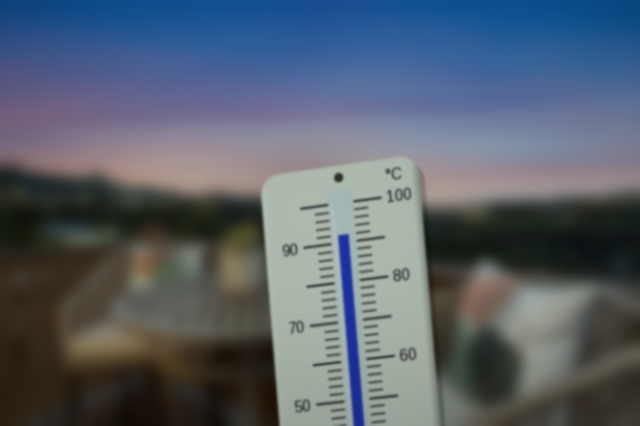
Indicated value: 92 °C
